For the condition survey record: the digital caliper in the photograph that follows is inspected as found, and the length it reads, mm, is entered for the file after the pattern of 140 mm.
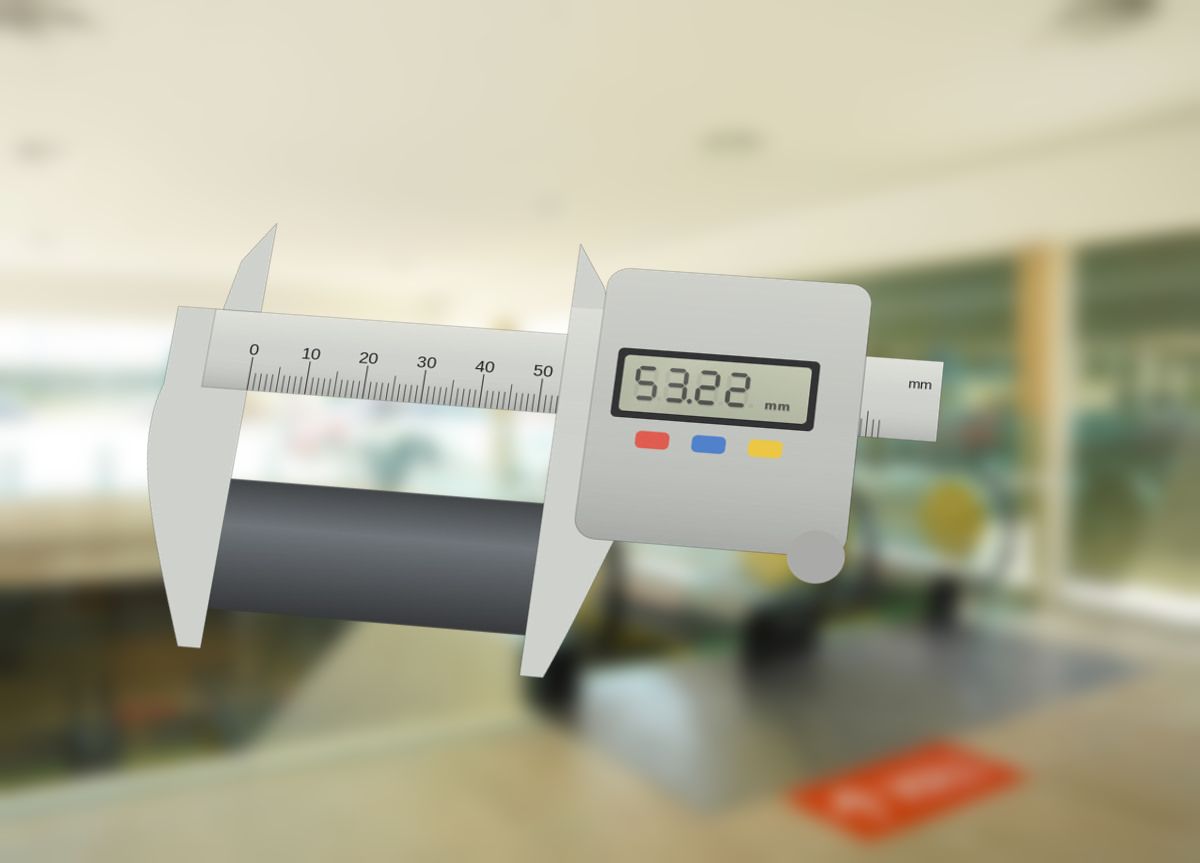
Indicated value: 53.22 mm
